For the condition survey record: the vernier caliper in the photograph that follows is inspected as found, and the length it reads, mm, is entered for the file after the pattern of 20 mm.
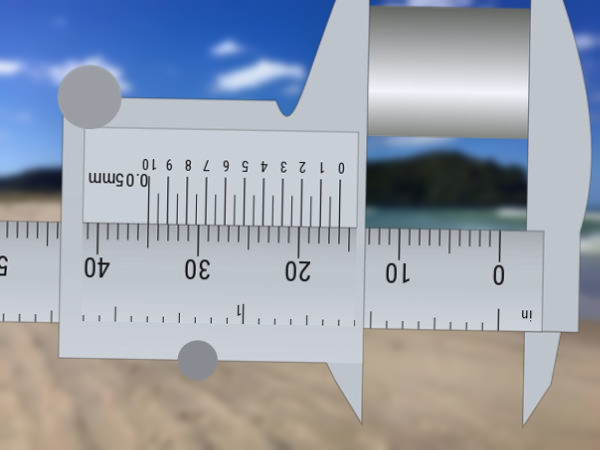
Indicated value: 16.0 mm
